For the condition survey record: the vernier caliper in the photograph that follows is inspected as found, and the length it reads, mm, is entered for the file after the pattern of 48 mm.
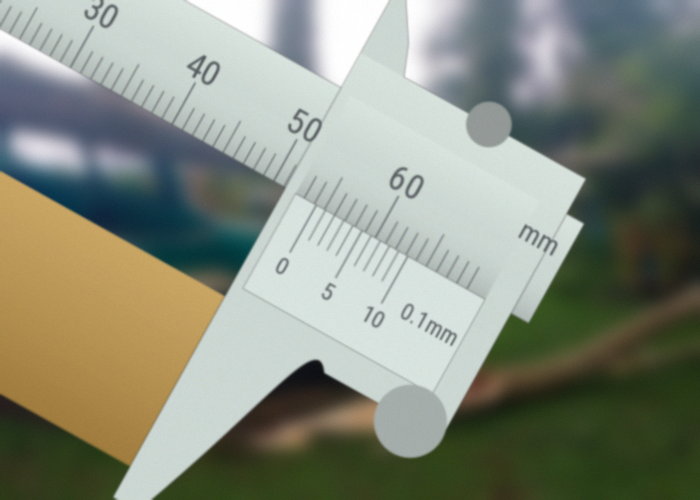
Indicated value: 54.2 mm
